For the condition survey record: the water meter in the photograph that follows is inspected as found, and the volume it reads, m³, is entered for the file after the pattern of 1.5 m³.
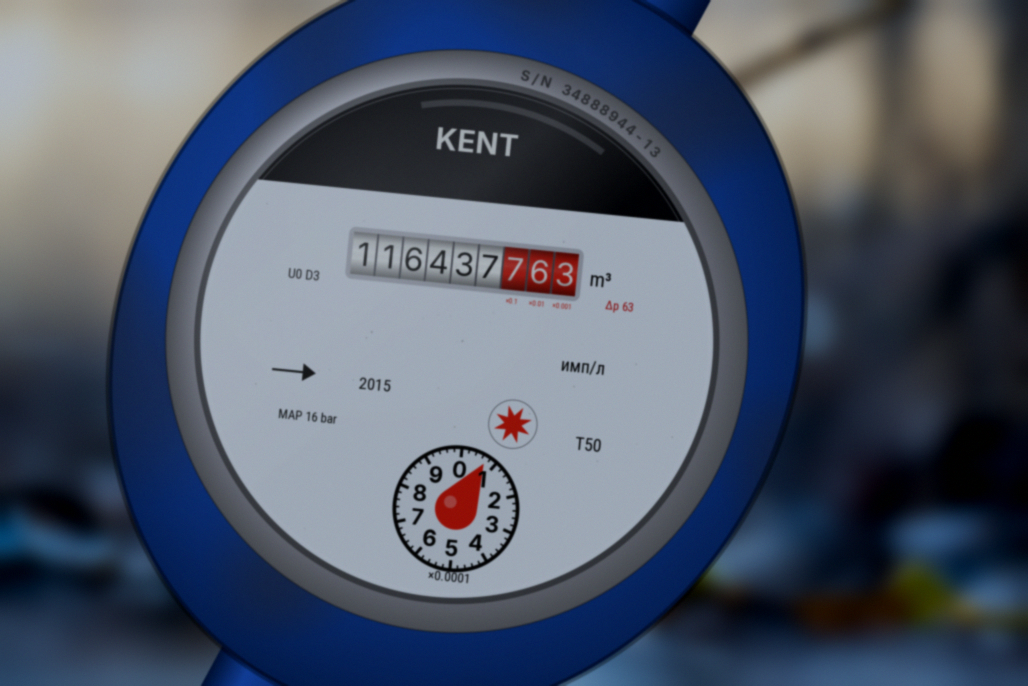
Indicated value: 116437.7630 m³
